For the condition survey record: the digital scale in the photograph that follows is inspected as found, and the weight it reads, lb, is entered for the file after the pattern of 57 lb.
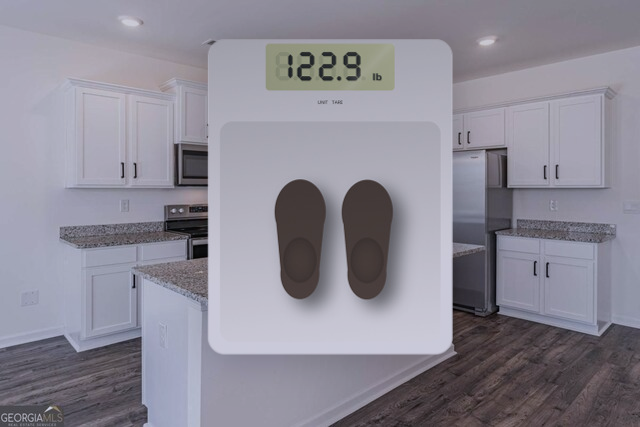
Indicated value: 122.9 lb
